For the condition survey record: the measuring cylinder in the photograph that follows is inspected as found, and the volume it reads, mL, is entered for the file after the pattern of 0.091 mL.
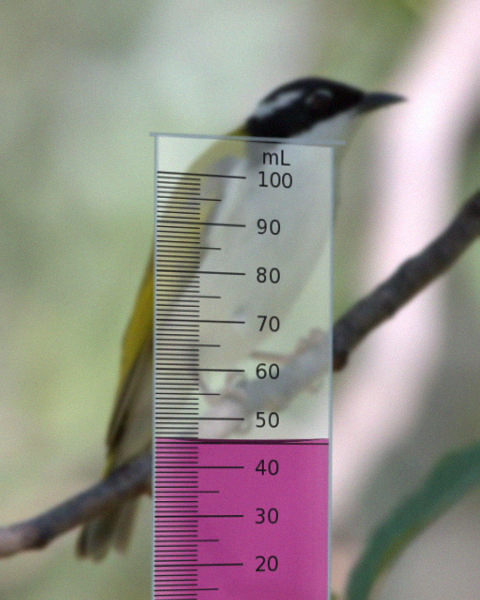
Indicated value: 45 mL
